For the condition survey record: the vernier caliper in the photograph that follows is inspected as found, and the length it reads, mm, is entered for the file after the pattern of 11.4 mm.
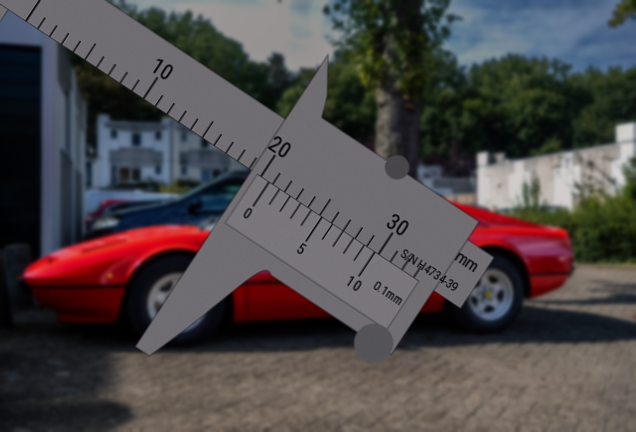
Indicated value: 20.7 mm
